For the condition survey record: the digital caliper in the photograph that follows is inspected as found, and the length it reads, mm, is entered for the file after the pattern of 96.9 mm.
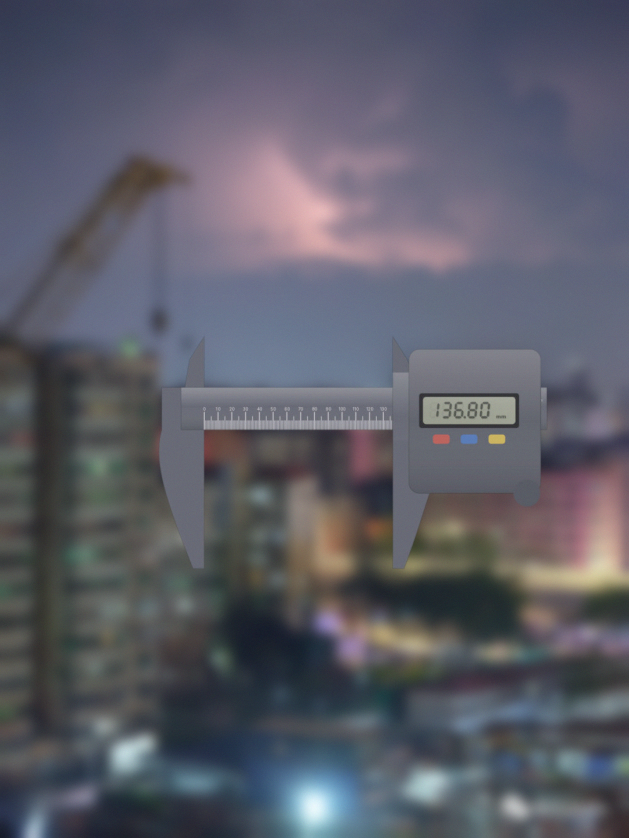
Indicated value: 136.80 mm
